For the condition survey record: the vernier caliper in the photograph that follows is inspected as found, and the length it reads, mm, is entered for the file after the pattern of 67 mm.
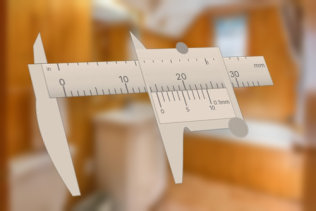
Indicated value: 14.8 mm
